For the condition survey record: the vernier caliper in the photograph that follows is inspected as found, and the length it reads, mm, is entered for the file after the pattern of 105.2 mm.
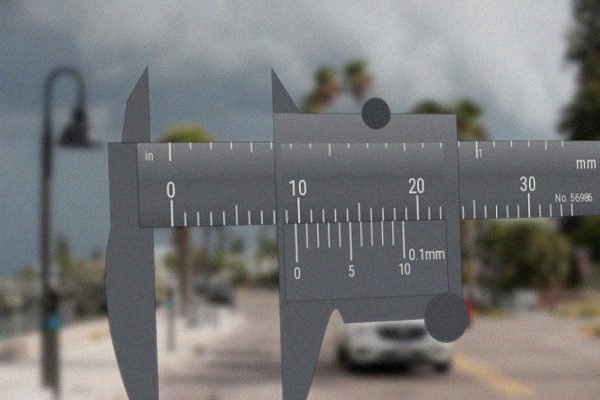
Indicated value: 9.7 mm
